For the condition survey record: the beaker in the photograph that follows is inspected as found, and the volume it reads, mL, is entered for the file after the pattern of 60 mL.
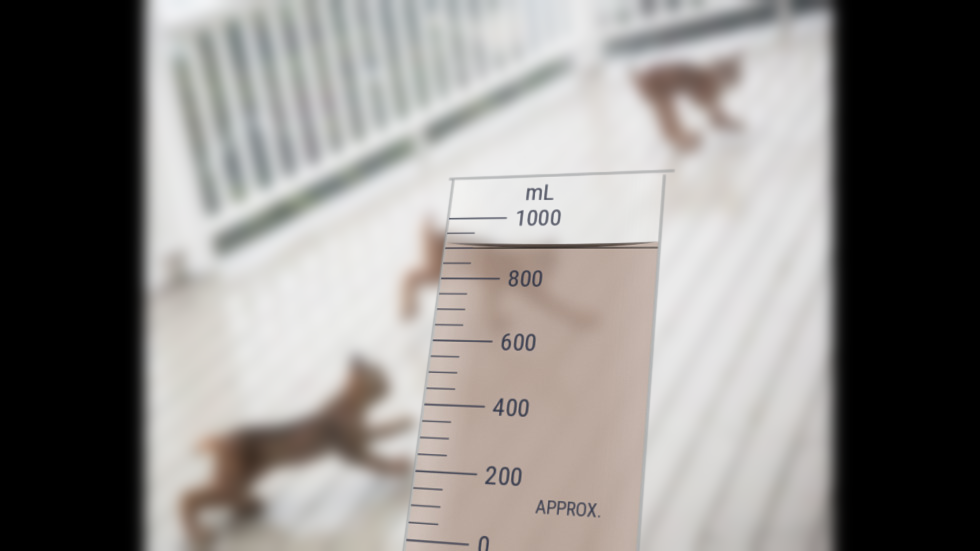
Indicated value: 900 mL
